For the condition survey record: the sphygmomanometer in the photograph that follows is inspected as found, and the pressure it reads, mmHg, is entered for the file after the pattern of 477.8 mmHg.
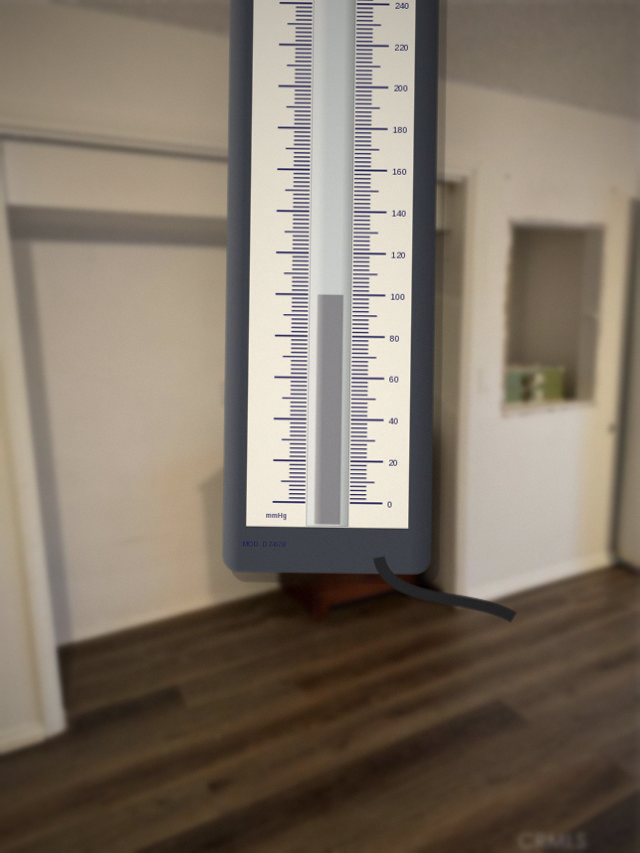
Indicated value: 100 mmHg
